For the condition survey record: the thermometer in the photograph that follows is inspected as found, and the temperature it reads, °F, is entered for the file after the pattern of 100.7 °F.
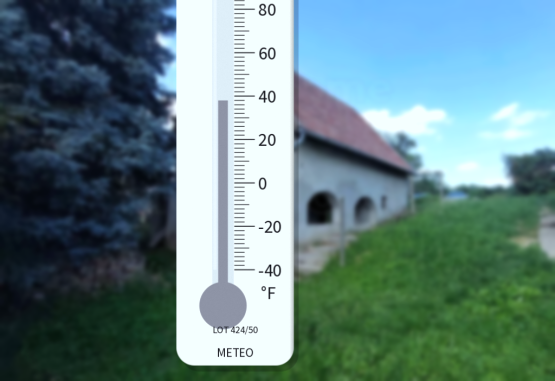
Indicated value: 38 °F
